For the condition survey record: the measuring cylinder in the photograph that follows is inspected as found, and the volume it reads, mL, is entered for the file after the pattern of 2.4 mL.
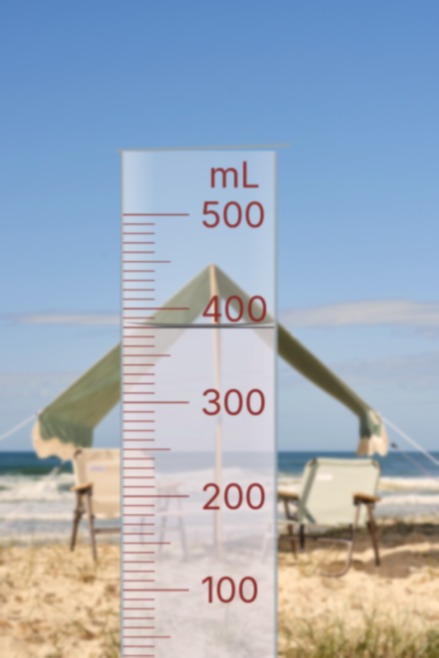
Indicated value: 380 mL
